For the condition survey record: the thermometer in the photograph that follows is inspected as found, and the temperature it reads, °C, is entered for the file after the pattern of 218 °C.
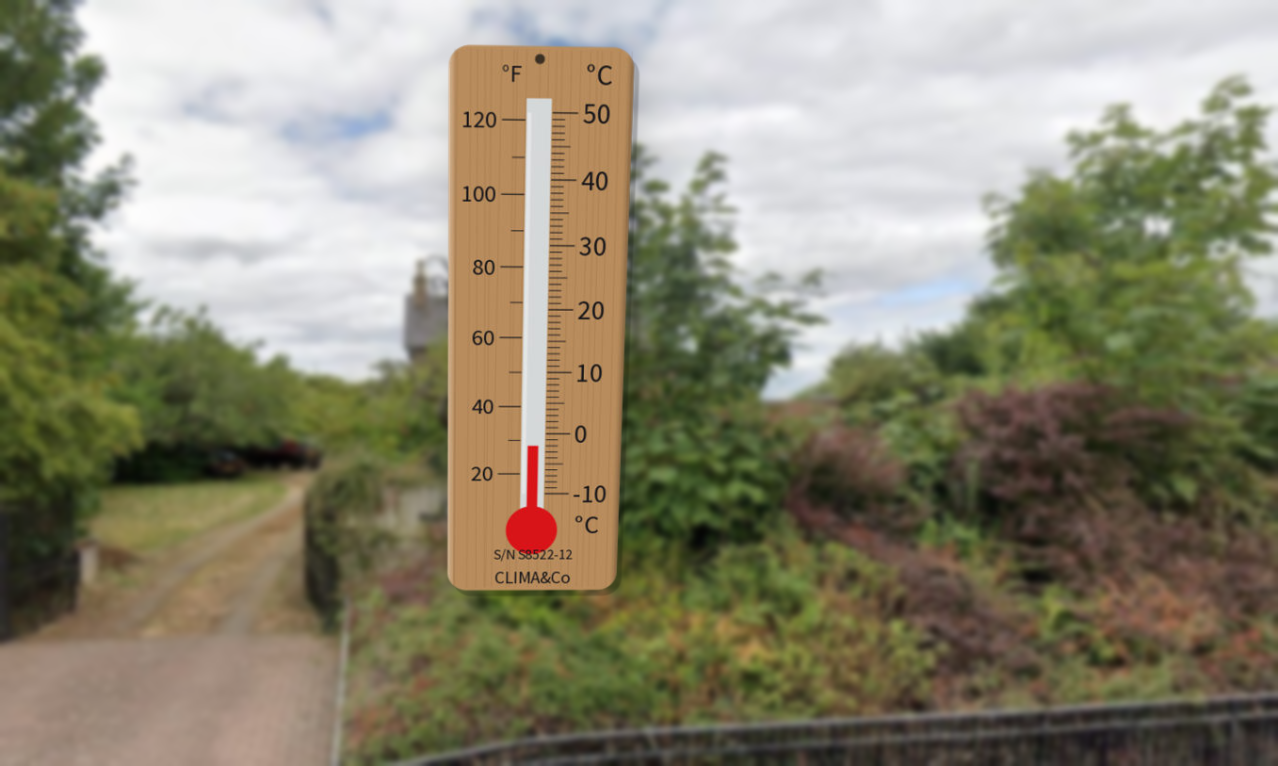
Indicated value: -2 °C
